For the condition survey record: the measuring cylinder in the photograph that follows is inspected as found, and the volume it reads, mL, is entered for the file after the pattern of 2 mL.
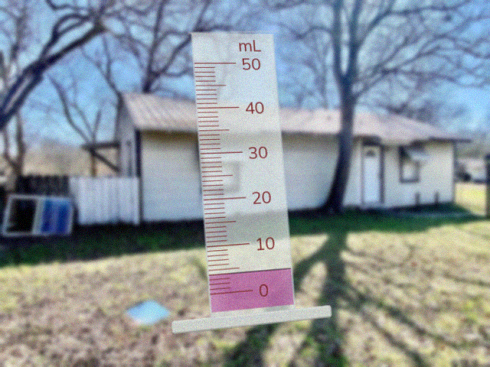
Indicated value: 4 mL
